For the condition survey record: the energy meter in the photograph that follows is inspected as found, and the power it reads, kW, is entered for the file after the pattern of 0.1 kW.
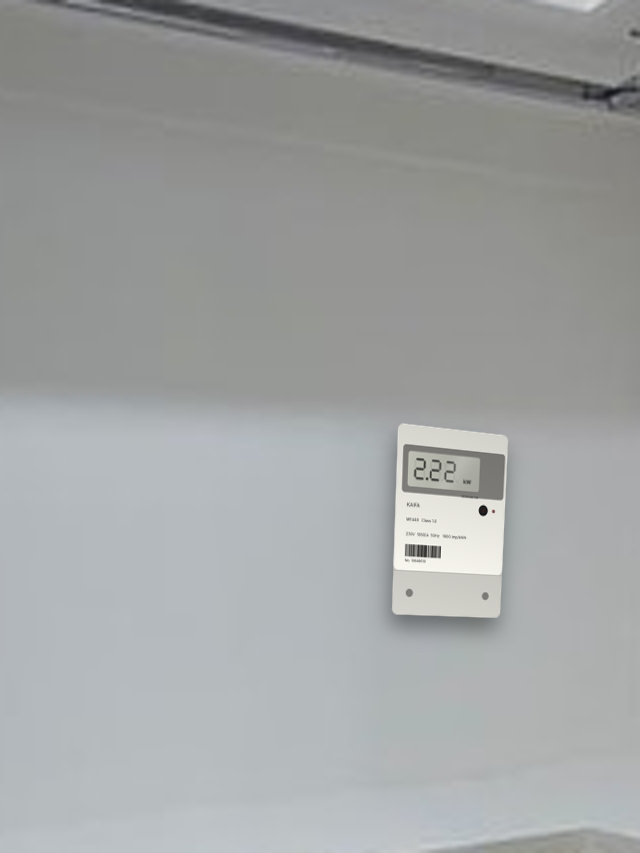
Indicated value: 2.22 kW
